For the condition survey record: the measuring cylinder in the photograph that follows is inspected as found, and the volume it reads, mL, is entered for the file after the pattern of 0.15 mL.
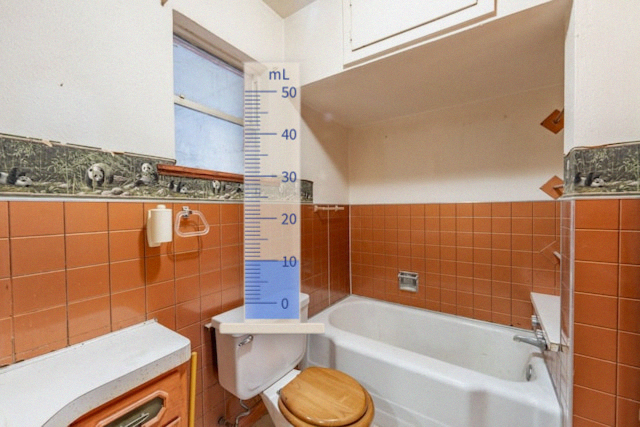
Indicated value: 10 mL
